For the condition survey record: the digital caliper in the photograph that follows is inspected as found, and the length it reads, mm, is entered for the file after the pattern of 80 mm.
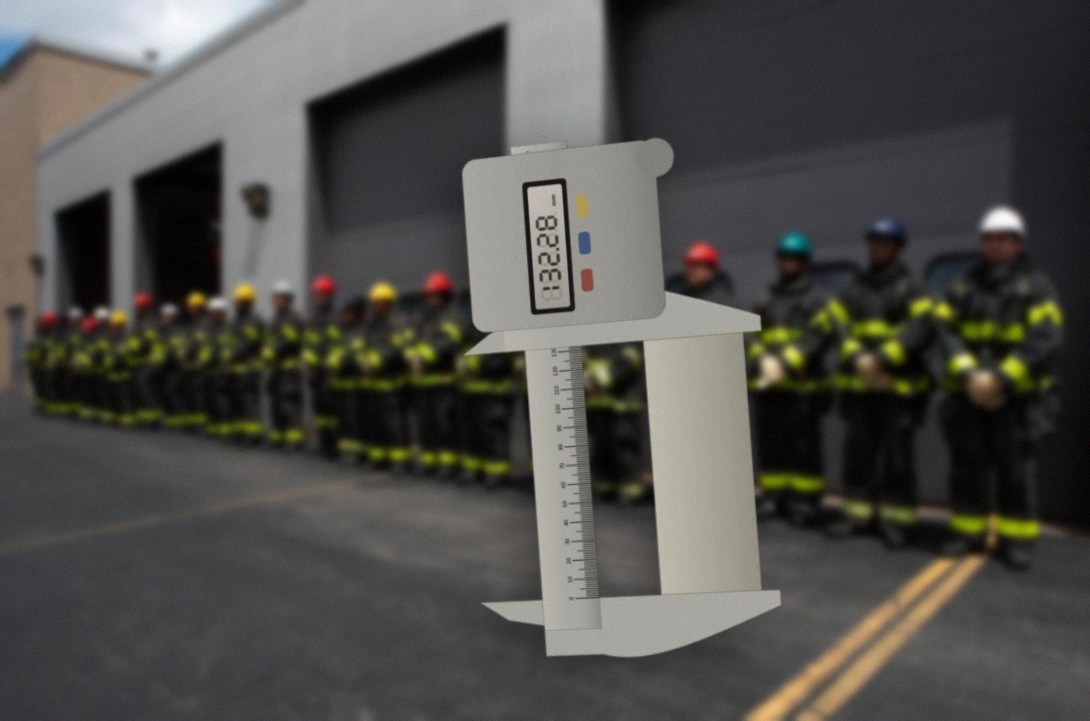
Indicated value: 132.28 mm
